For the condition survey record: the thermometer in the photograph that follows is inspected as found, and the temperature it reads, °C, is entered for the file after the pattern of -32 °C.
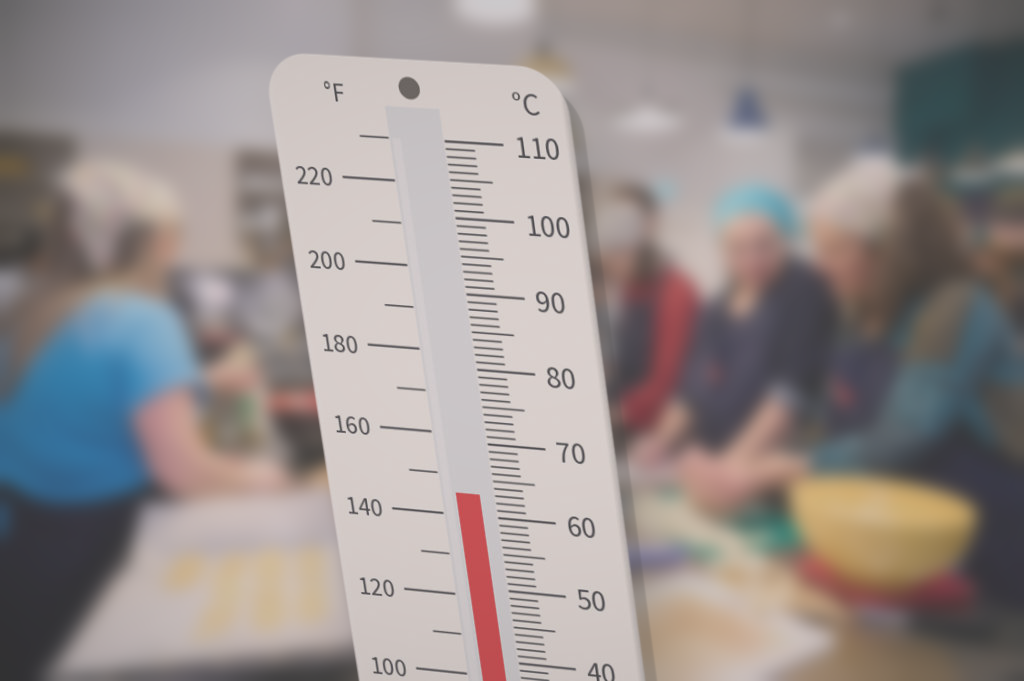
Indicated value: 63 °C
